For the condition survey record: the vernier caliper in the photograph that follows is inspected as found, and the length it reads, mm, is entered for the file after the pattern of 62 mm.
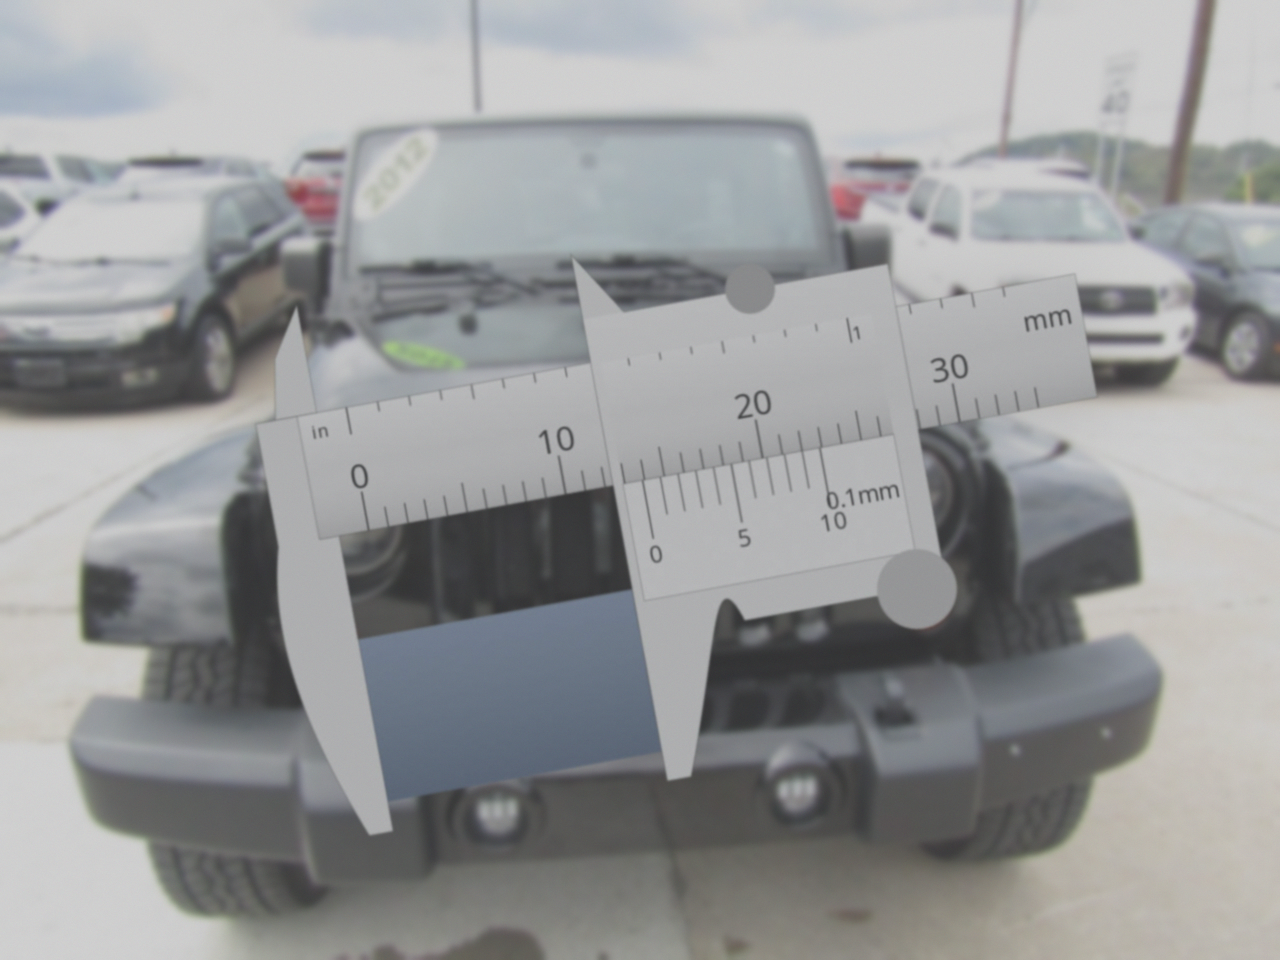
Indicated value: 13.9 mm
